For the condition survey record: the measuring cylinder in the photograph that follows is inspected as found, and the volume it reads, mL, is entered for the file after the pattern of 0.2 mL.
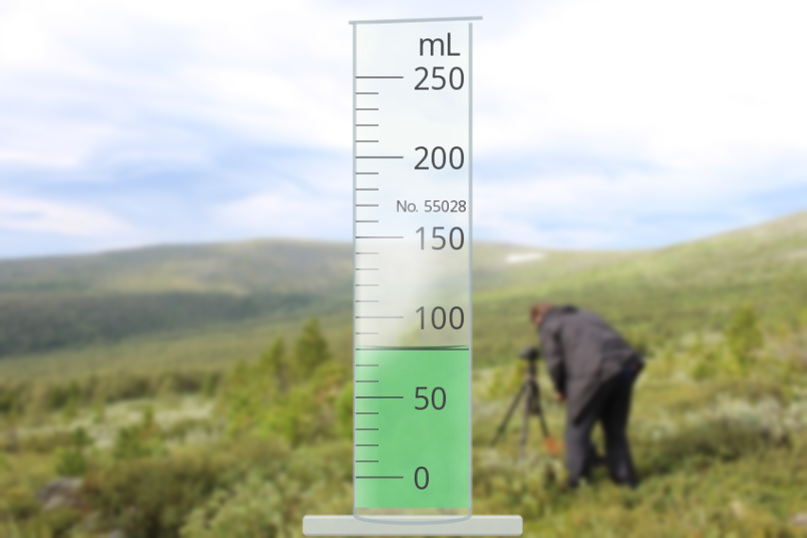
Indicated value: 80 mL
